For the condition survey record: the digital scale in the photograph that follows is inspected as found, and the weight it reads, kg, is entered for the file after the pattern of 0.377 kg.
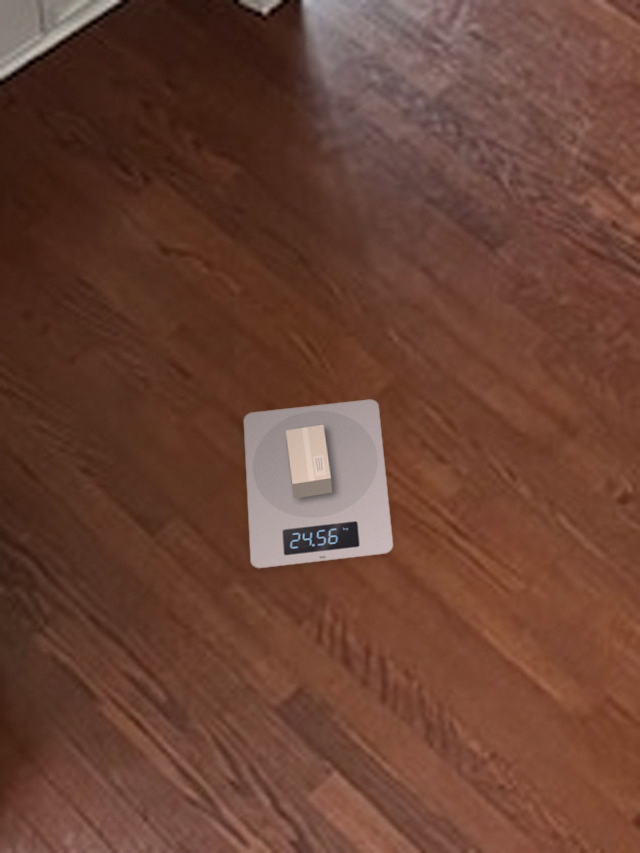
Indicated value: 24.56 kg
